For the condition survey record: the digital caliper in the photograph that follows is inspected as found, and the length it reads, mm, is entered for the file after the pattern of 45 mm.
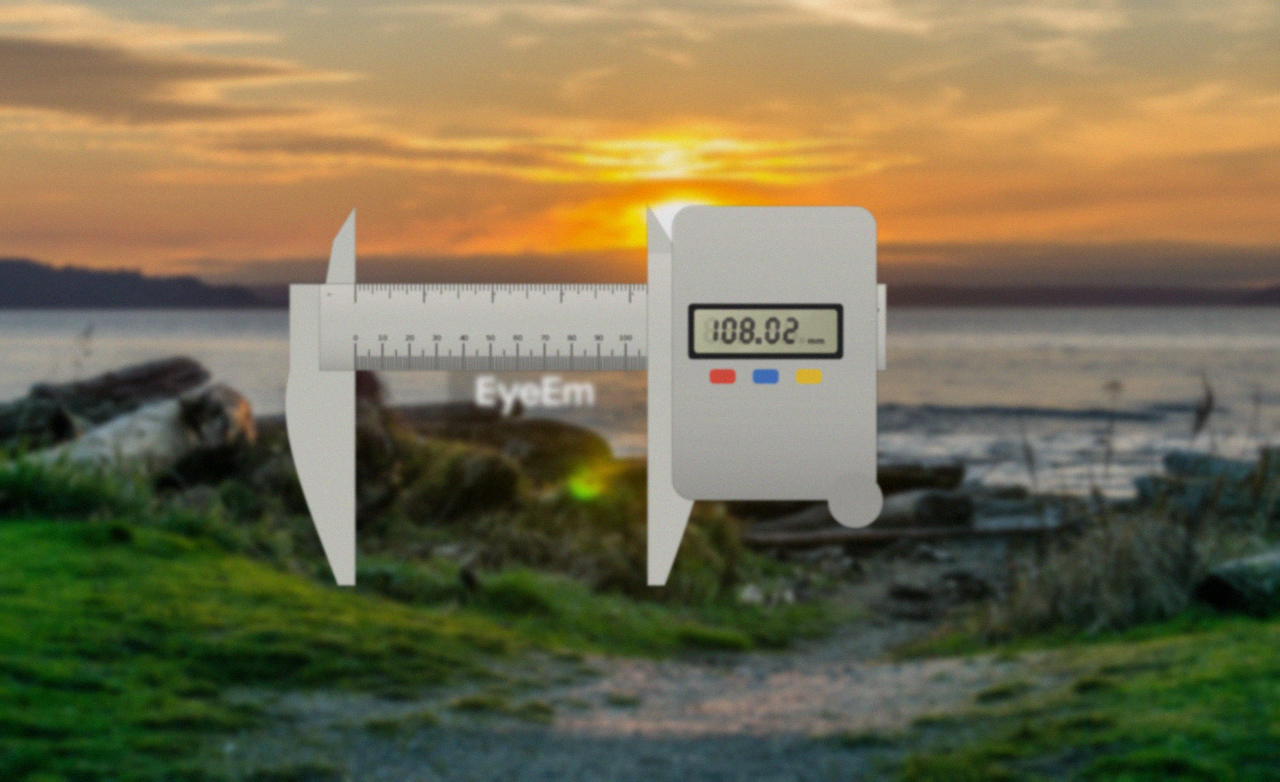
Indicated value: 108.02 mm
